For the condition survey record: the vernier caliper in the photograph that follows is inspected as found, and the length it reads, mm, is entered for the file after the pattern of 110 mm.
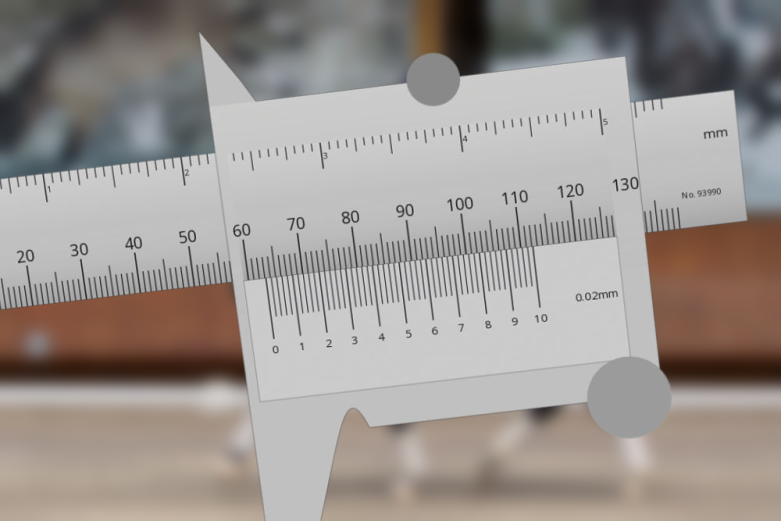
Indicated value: 63.2 mm
